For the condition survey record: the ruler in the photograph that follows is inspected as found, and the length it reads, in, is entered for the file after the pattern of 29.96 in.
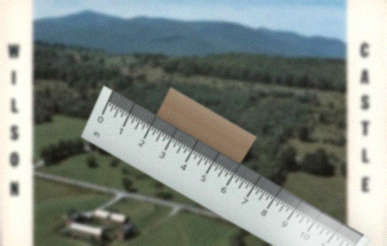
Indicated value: 4 in
